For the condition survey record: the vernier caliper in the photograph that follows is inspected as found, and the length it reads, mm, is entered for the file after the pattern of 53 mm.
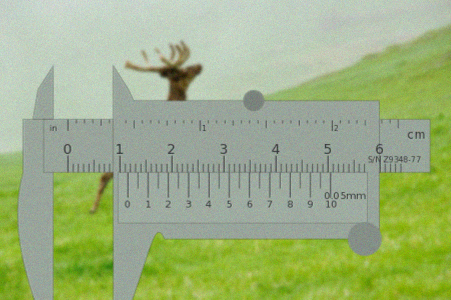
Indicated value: 11.5 mm
